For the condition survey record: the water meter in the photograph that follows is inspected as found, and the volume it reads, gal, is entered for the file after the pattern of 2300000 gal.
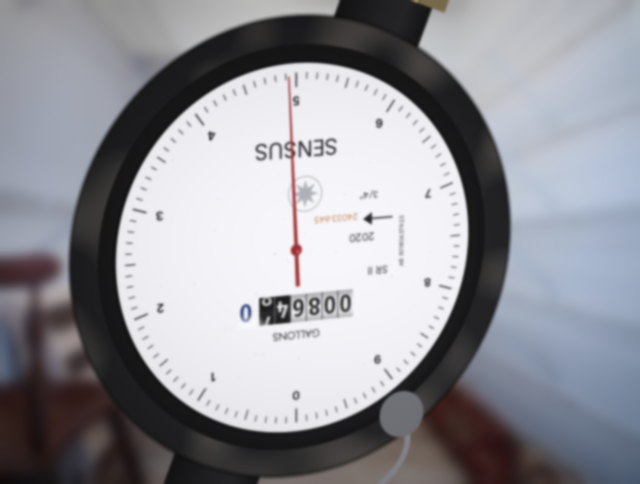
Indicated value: 86474.9 gal
